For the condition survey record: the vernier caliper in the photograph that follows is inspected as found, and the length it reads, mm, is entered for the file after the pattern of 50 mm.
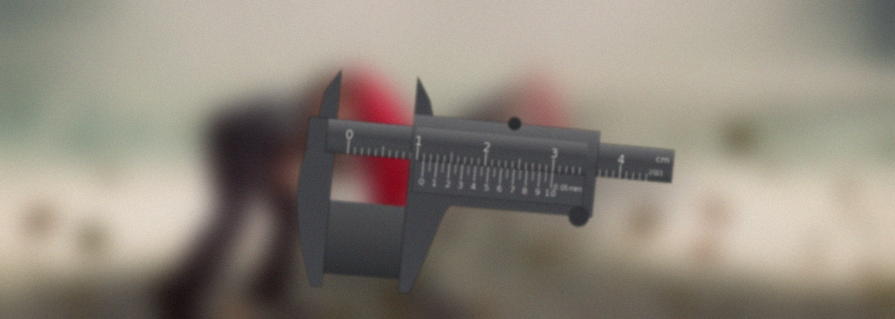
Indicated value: 11.0 mm
